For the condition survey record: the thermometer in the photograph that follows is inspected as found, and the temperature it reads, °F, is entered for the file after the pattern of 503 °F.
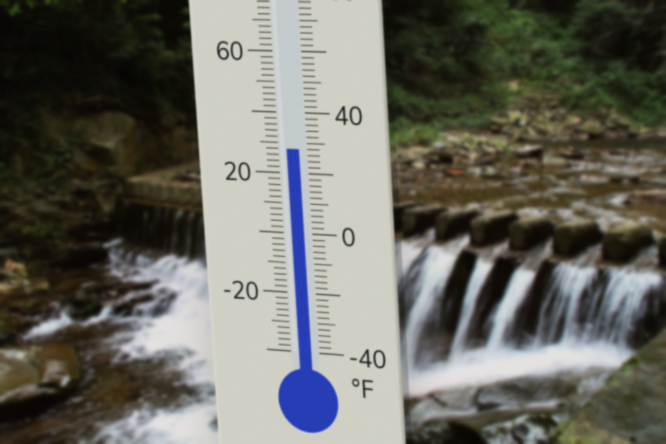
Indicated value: 28 °F
